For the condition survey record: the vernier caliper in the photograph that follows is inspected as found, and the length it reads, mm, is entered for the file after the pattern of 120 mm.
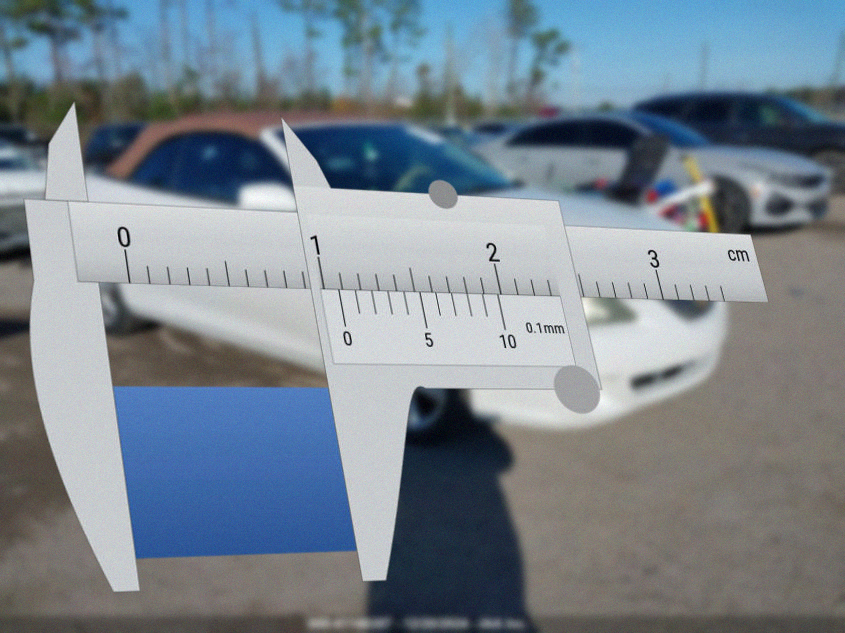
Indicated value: 10.8 mm
